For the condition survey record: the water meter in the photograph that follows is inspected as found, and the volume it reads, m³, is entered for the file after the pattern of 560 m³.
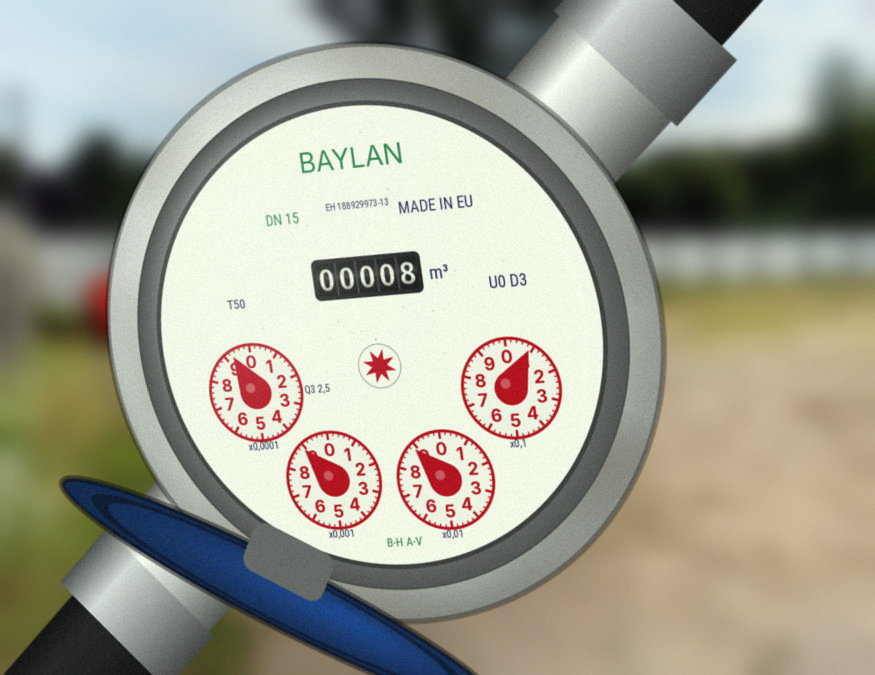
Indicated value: 8.0889 m³
